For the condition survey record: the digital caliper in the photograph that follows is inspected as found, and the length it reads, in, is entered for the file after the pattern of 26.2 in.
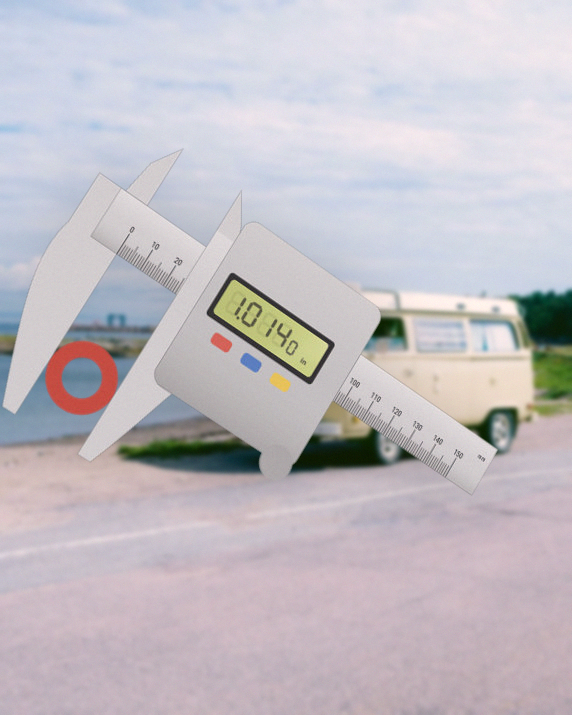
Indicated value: 1.0140 in
